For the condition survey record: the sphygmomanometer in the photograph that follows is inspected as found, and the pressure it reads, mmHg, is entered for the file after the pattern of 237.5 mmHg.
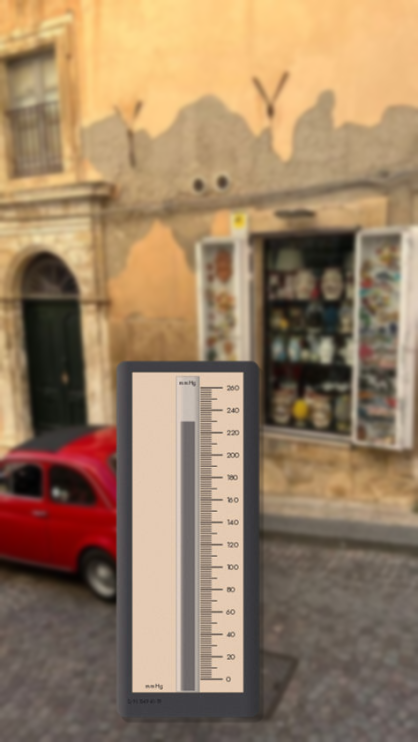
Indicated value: 230 mmHg
